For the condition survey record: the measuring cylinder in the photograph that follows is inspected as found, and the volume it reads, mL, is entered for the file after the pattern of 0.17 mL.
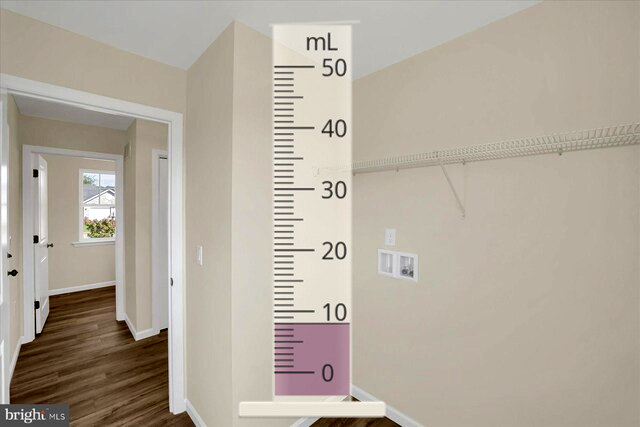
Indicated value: 8 mL
